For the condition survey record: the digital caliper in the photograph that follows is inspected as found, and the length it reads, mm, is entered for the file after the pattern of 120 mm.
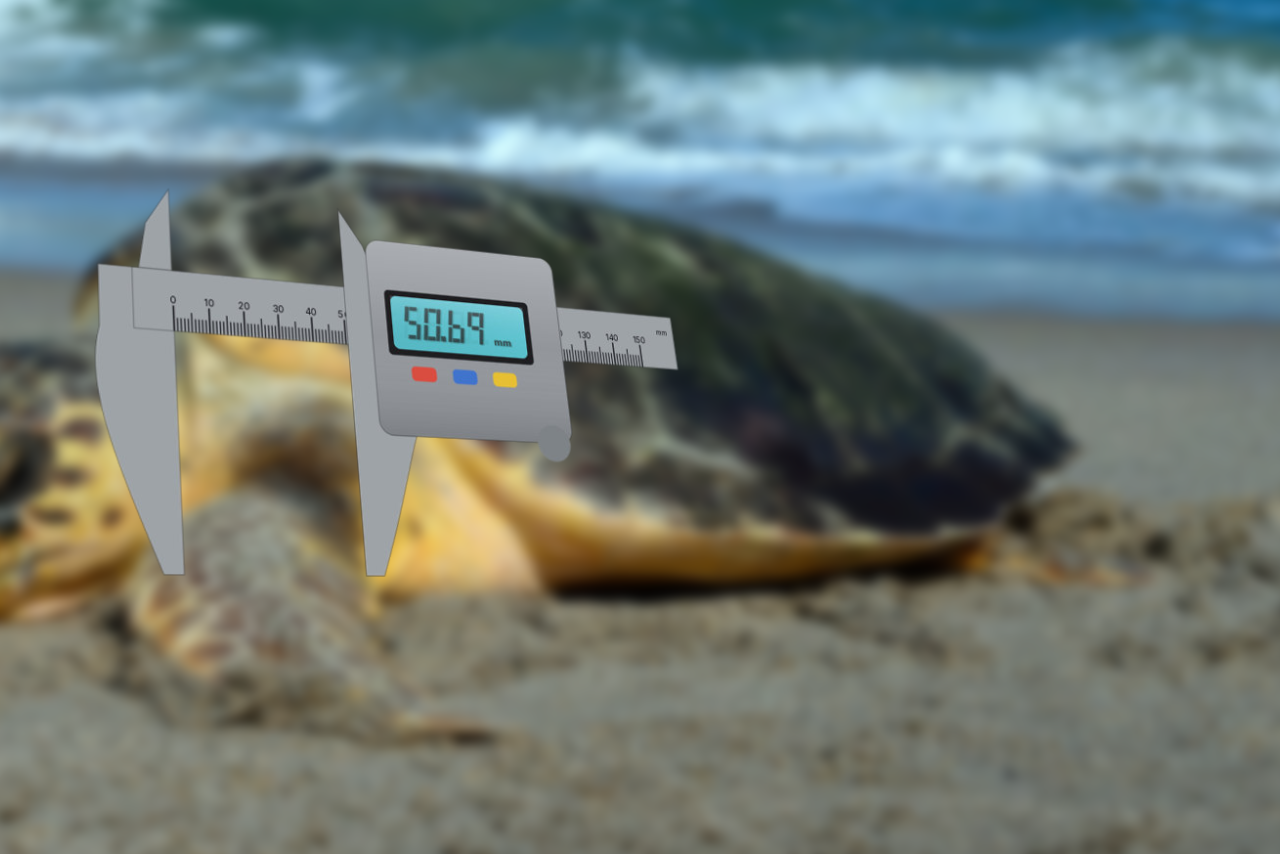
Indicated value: 50.69 mm
